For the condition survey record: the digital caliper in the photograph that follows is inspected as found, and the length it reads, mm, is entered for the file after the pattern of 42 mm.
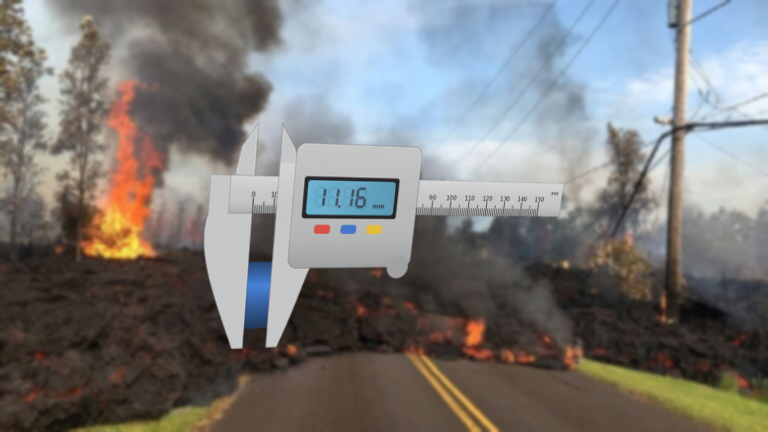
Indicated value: 11.16 mm
